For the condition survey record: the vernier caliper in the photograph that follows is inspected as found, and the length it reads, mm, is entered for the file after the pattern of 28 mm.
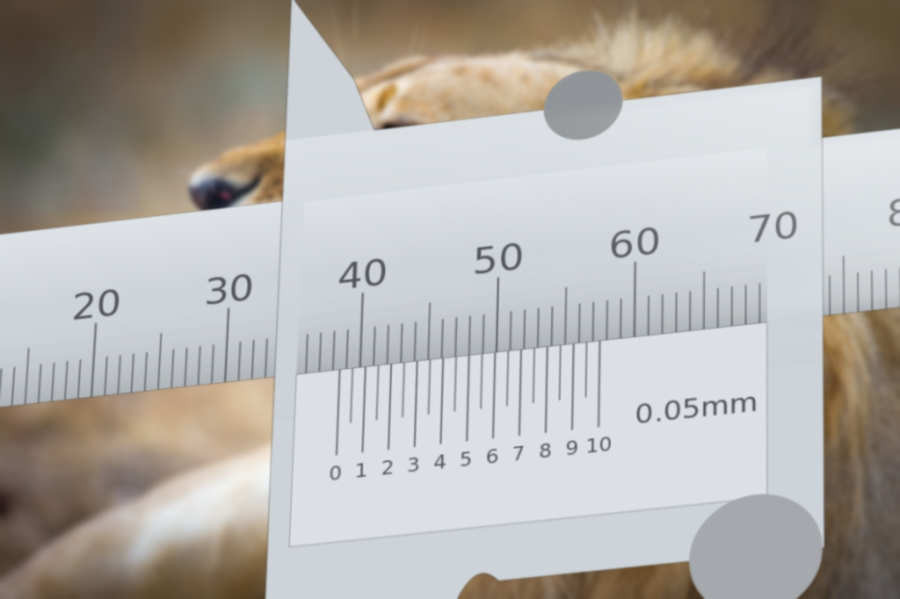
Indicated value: 38.5 mm
